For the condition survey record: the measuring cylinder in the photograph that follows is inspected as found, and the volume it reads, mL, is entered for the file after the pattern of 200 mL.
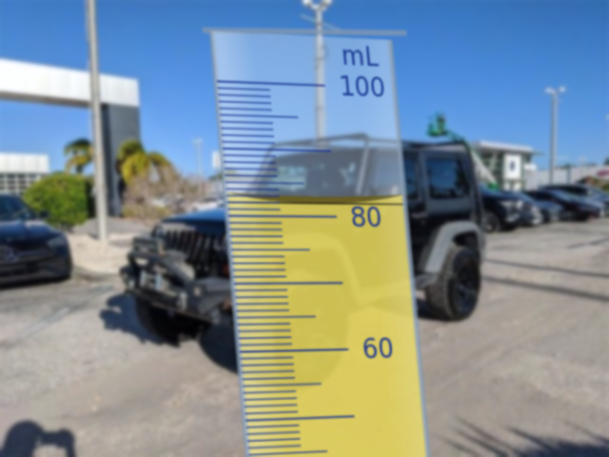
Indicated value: 82 mL
